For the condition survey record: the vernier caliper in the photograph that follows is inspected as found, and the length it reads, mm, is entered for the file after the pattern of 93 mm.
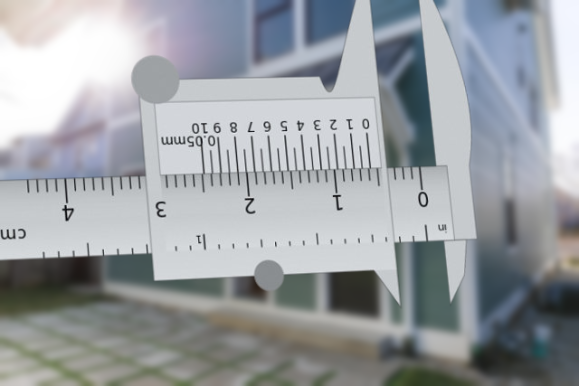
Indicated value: 5.8 mm
